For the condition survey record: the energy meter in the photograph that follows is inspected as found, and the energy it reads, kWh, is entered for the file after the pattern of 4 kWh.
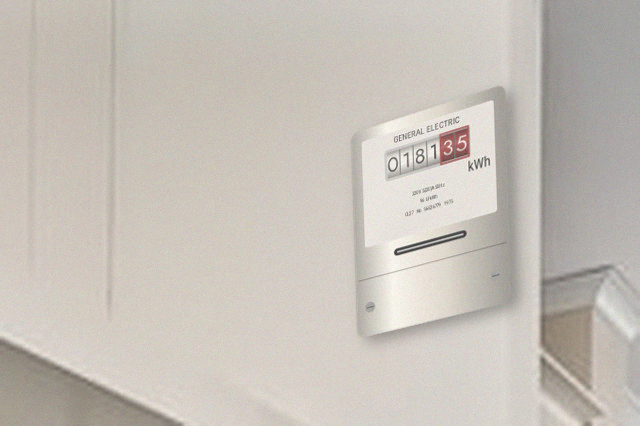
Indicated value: 181.35 kWh
